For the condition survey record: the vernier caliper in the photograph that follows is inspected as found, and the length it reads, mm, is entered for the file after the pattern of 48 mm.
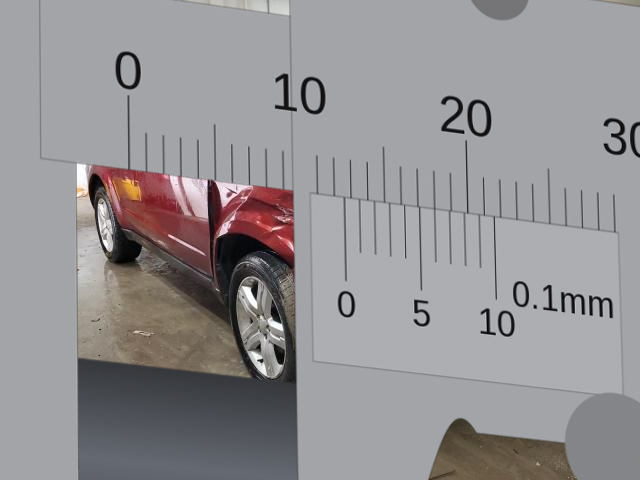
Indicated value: 12.6 mm
